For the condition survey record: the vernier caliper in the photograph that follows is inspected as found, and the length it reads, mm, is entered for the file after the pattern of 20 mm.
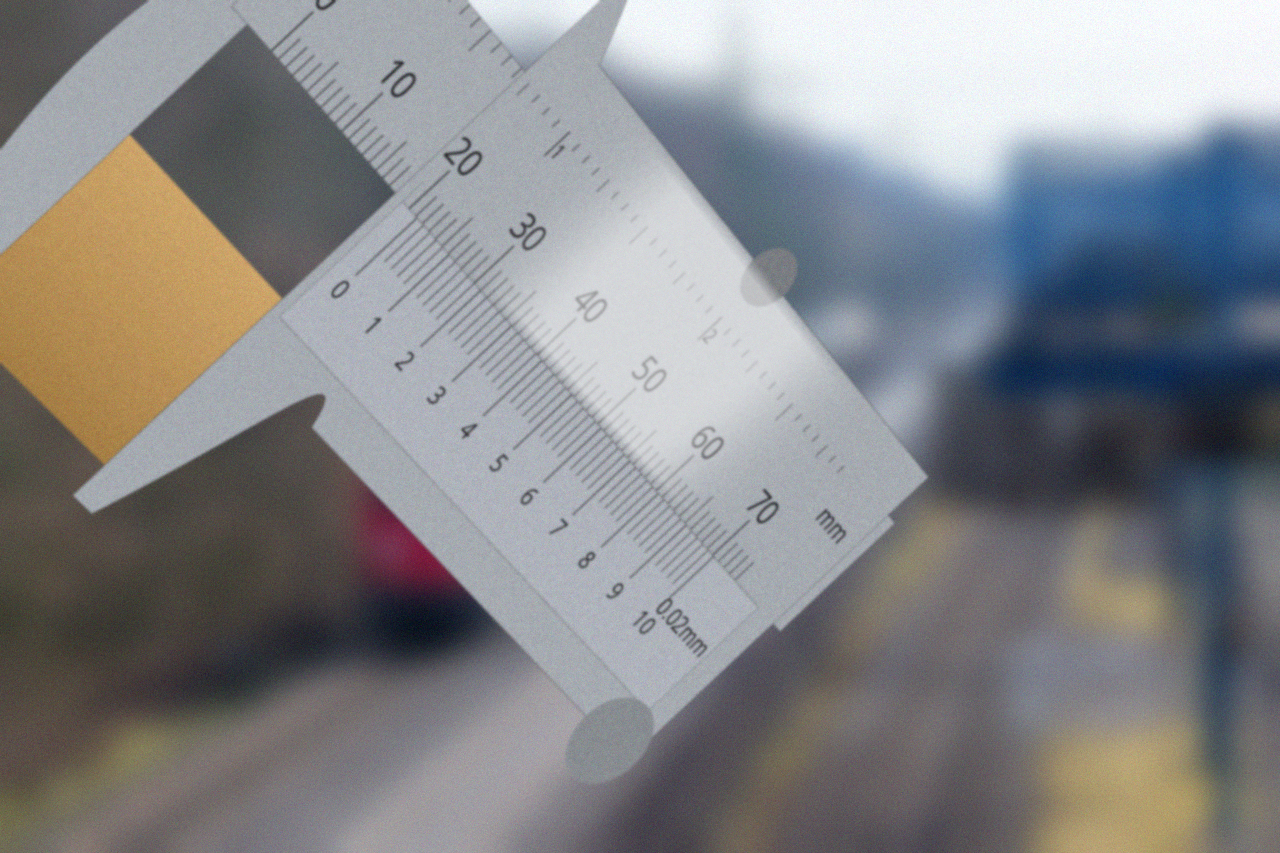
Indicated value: 21.2 mm
